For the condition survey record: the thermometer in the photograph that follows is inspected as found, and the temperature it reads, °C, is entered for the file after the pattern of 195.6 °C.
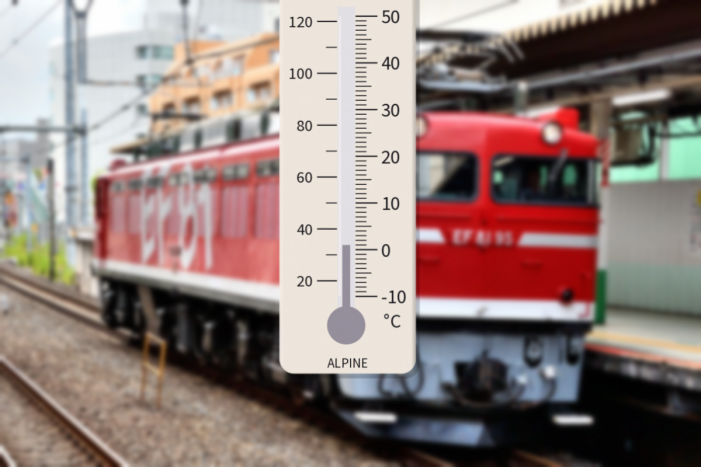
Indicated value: 1 °C
